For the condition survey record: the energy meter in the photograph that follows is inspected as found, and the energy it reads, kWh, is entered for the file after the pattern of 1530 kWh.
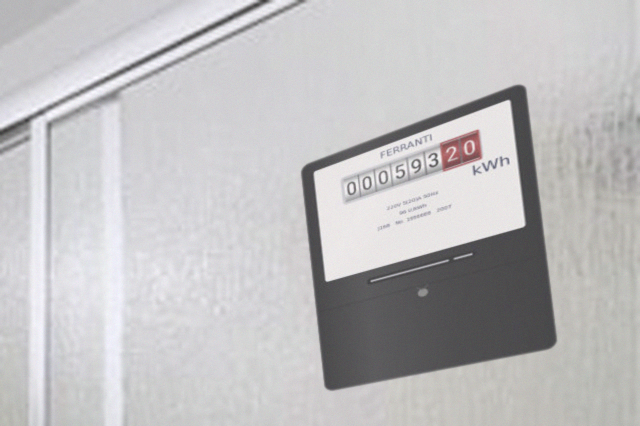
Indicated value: 593.20 kWh
